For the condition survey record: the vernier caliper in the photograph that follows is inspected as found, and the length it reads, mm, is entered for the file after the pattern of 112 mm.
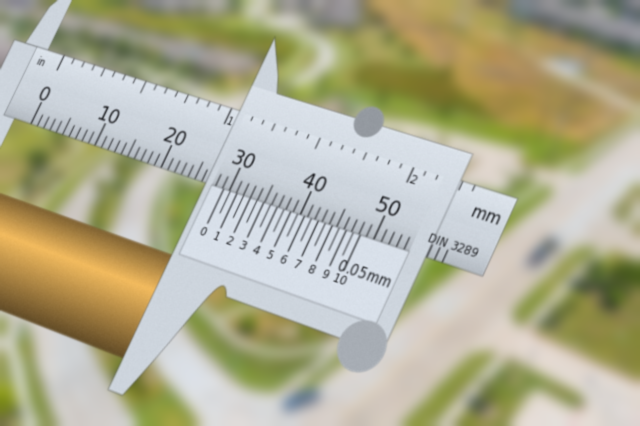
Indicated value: 29.2 mm
